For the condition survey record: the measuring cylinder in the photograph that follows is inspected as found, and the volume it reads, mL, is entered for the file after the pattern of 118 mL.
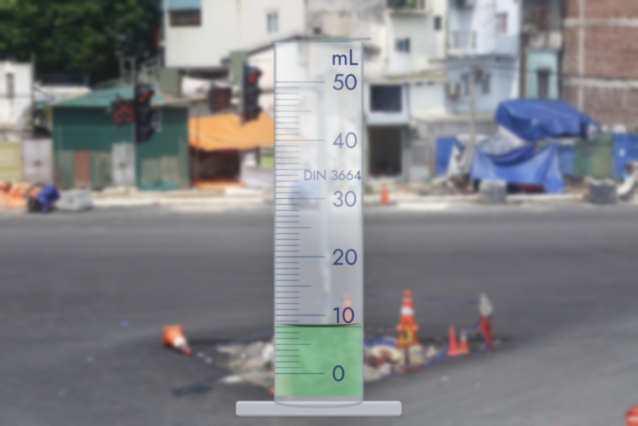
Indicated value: 8 mL
